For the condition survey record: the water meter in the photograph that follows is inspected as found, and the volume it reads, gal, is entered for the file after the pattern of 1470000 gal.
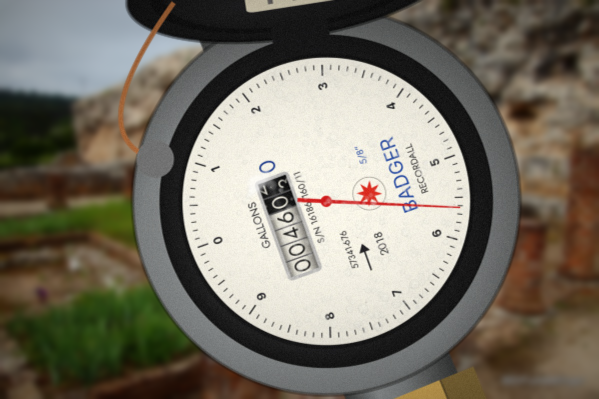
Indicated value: 46025.6 gal
